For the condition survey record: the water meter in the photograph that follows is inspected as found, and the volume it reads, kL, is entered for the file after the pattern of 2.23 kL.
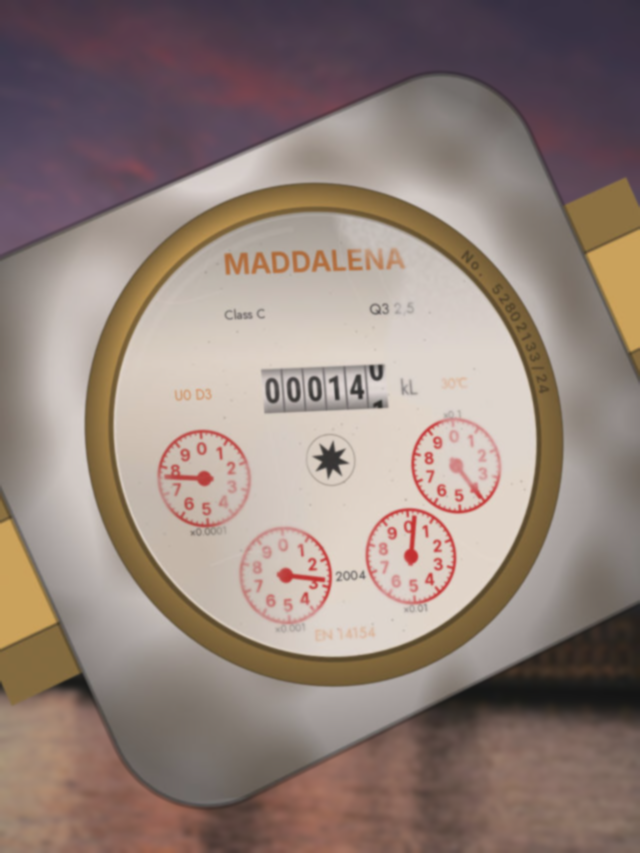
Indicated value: 140.4027 kL
